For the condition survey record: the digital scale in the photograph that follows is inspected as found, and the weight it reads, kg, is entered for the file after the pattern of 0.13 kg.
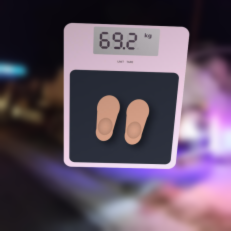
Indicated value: 69.2 kg
